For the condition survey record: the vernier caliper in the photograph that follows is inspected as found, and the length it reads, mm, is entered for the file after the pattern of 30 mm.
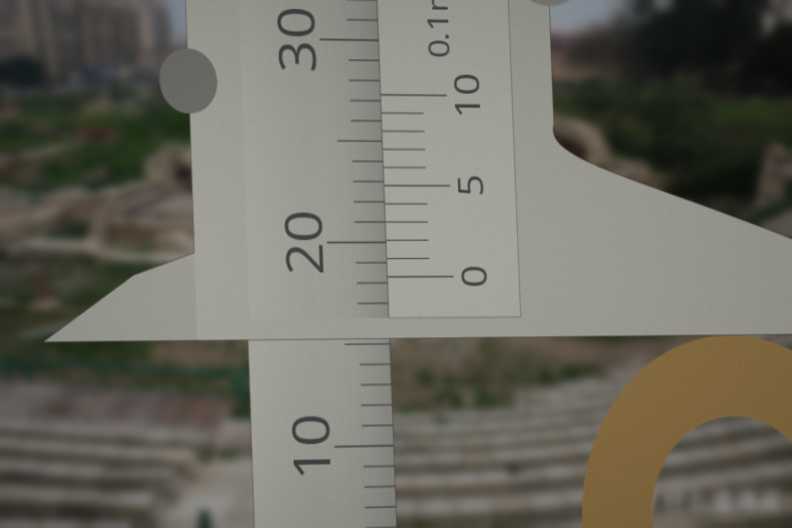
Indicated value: 18.3 mm
